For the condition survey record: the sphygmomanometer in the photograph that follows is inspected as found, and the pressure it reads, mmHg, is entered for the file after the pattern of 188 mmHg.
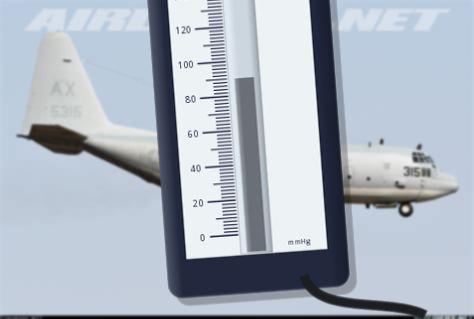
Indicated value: 90 mmHg
